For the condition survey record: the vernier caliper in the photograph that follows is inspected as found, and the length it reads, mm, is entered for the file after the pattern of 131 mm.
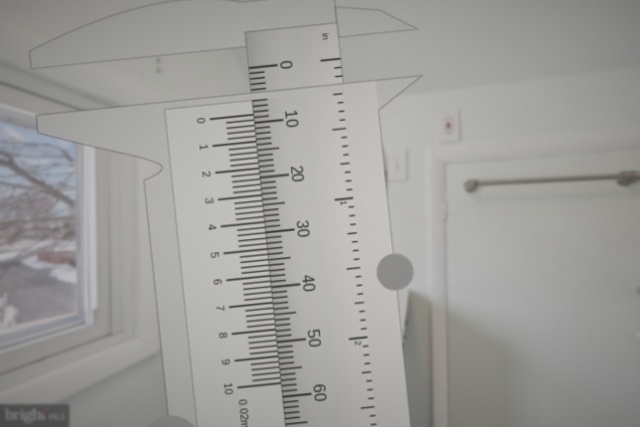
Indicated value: 8.5 mm
